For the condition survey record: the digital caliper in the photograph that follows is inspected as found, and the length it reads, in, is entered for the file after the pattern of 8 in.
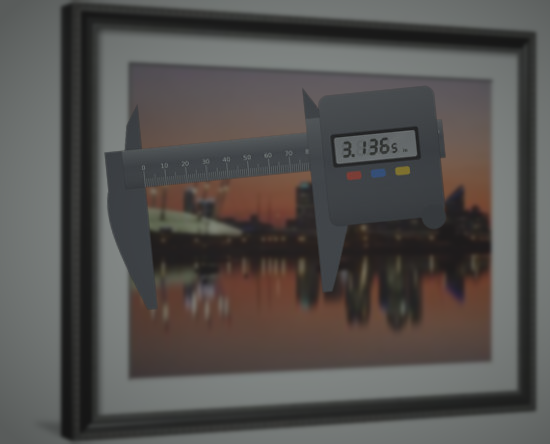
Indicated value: 3.1365 in
